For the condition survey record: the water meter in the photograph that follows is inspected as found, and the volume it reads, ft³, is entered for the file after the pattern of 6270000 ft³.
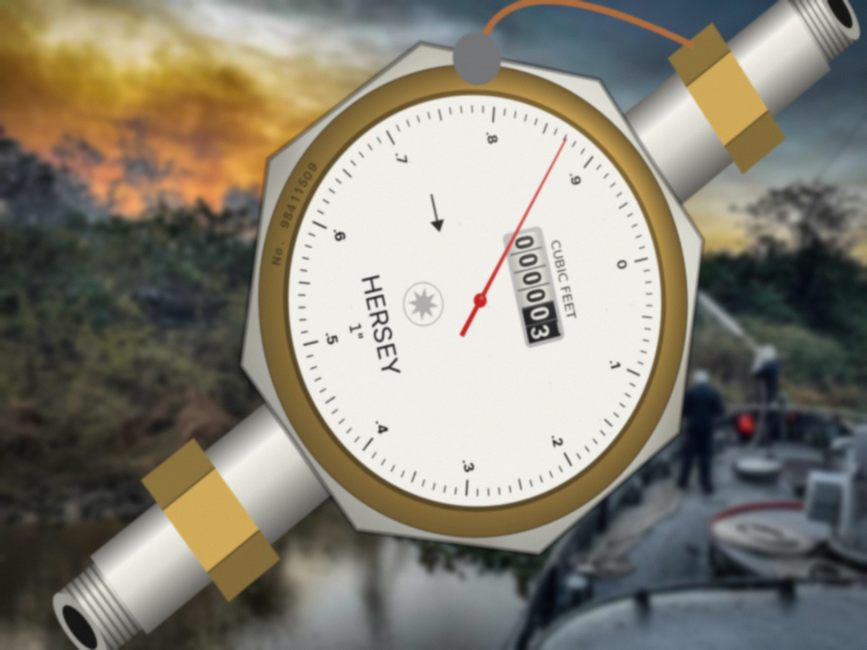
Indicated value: 2.87 ft³
